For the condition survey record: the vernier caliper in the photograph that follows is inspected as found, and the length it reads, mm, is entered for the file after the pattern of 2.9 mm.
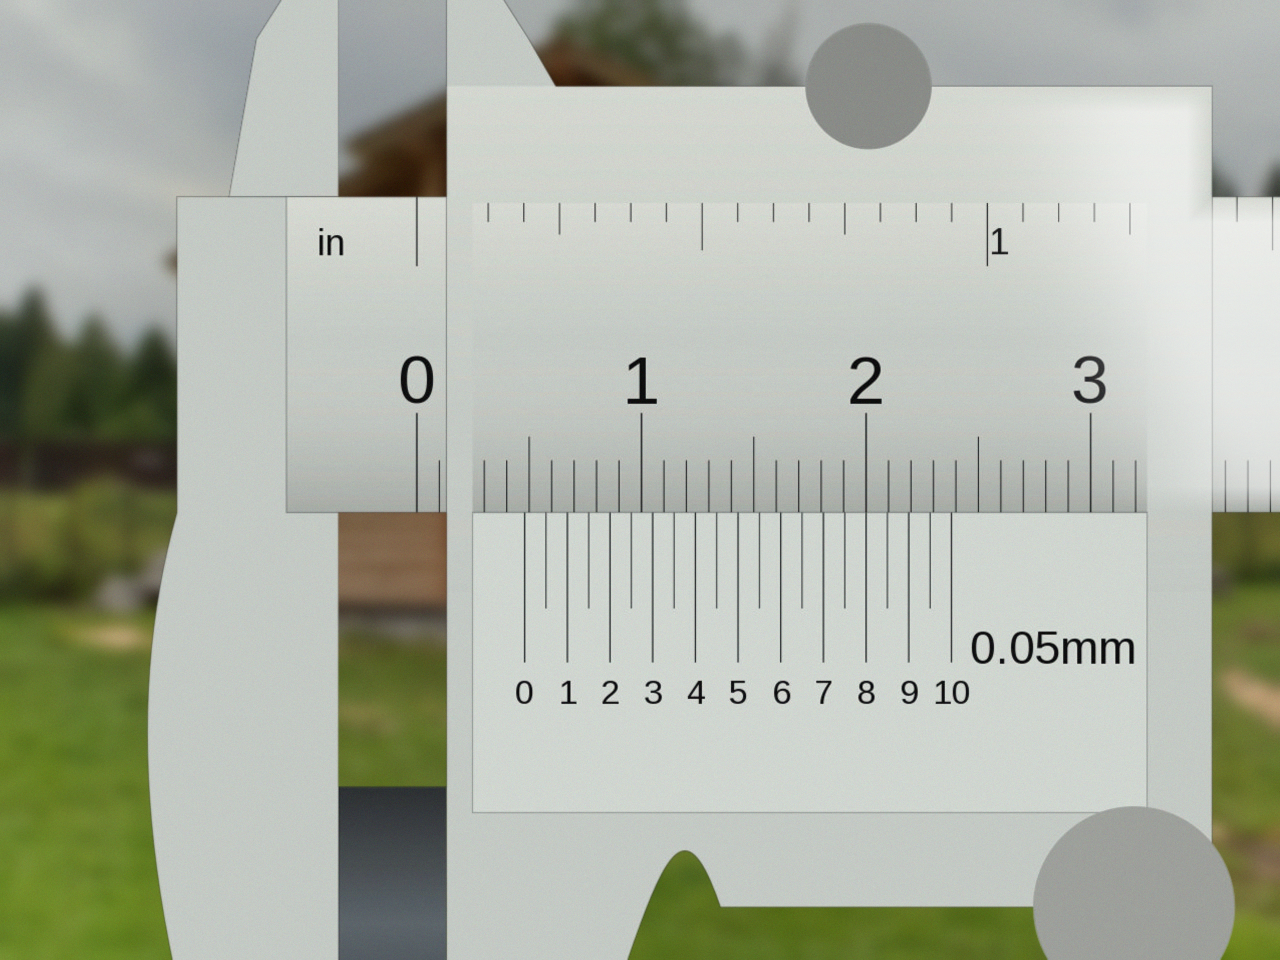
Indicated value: 4.8 mm
